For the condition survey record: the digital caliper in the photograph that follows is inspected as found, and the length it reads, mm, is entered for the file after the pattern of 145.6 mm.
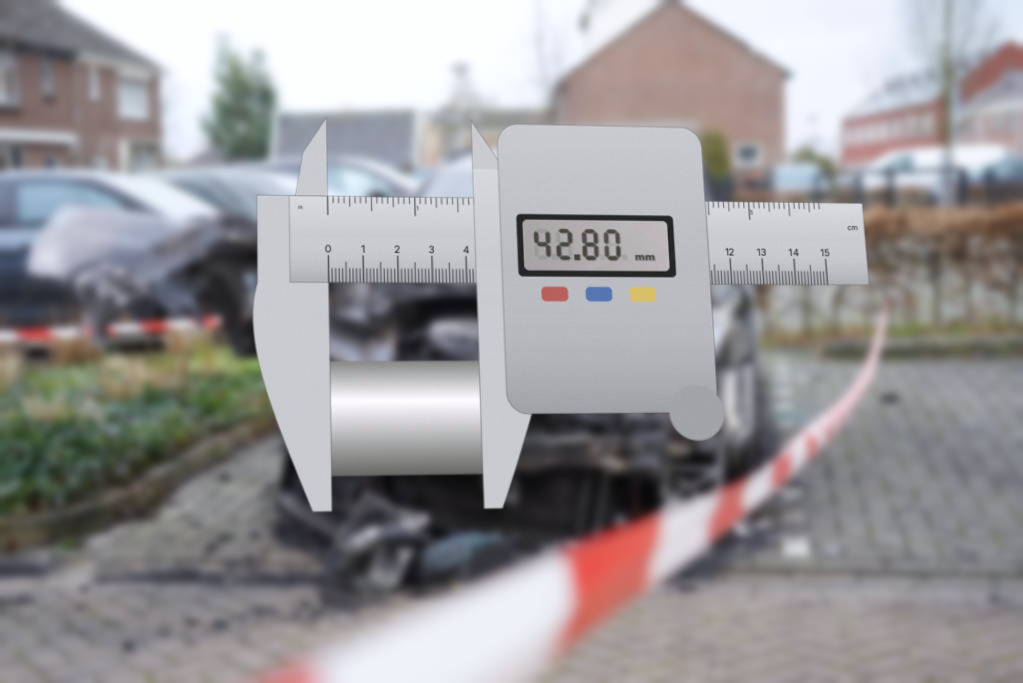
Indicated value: 42.80 mm
